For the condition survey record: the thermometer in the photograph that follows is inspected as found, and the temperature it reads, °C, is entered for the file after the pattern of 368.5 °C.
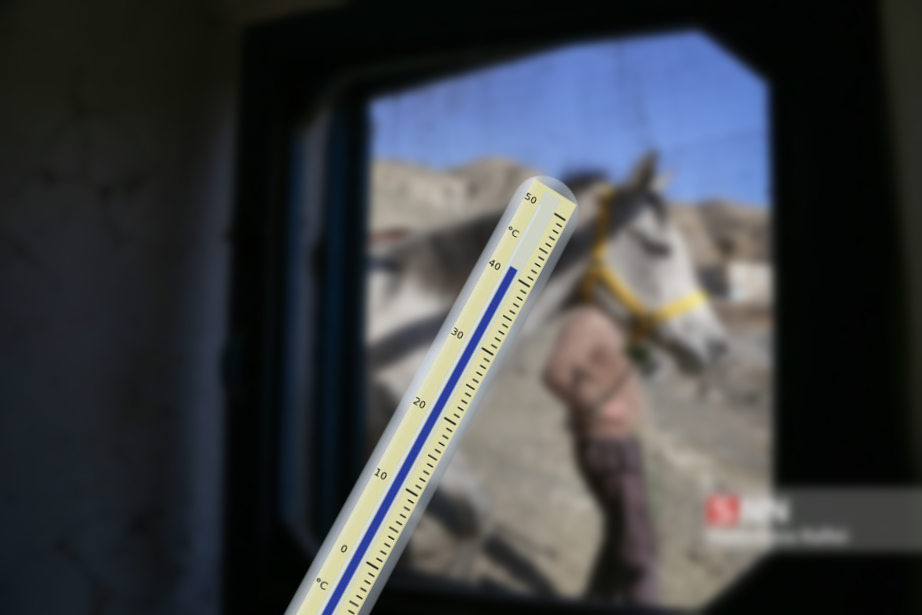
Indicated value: 41 °C
